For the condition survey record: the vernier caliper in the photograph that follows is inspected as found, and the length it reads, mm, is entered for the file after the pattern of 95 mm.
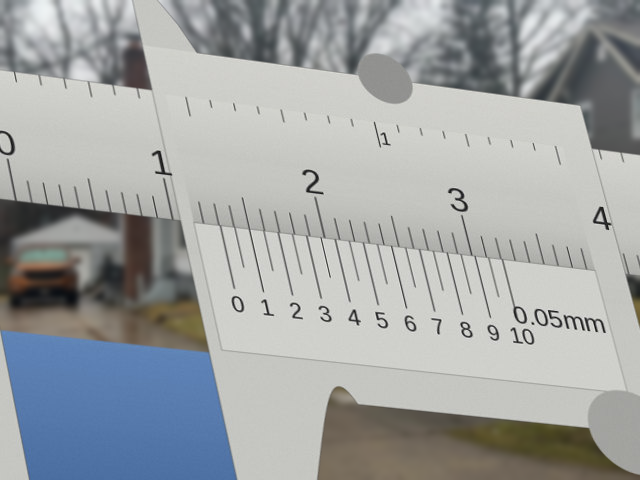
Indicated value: 13.1 mm
